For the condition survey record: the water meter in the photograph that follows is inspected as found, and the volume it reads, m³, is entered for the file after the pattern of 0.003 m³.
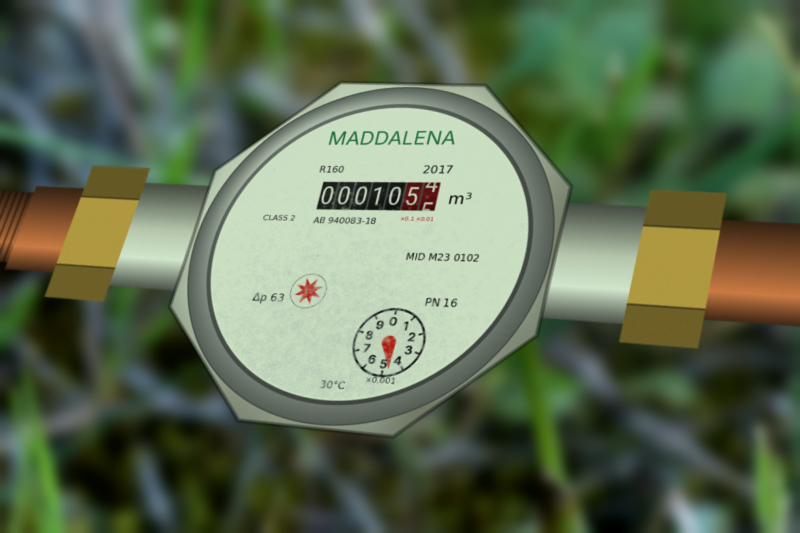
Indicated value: 10.544 m³
